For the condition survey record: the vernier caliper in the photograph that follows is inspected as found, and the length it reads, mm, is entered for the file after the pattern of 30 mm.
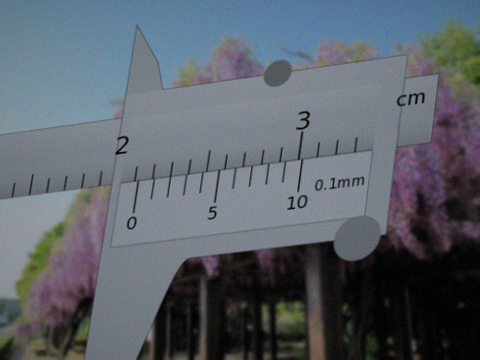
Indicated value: 21.2 mm
